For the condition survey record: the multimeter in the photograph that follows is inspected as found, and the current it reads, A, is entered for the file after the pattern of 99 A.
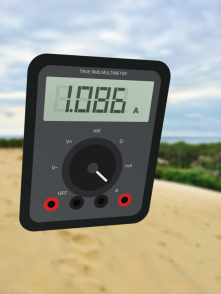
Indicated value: 1.086 A
